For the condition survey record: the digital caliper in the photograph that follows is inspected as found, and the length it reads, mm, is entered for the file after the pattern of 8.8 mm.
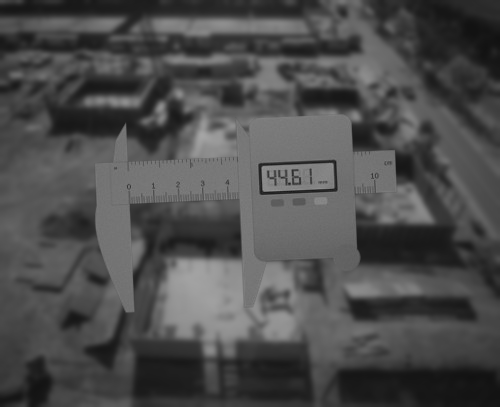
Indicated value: 44.61 mm
